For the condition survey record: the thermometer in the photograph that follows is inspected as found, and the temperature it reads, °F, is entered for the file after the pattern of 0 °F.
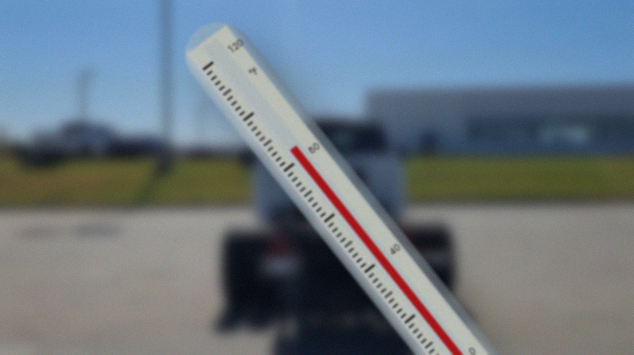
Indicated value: 84 °F
